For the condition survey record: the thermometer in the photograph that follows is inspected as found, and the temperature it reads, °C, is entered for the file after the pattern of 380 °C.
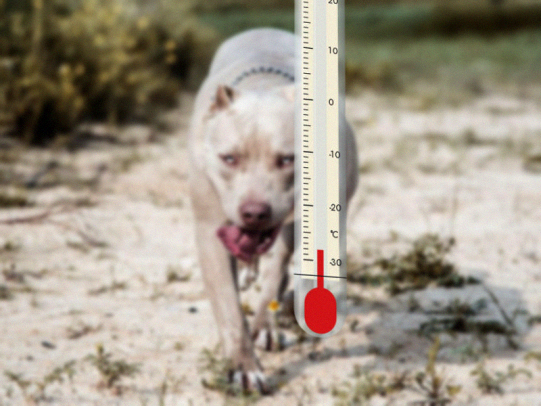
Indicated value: -28 °C
